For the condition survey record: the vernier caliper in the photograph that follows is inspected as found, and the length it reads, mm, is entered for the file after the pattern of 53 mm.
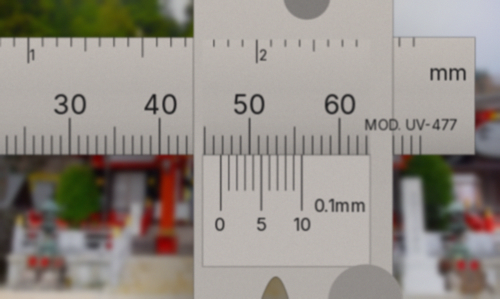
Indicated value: 46.8 mm
